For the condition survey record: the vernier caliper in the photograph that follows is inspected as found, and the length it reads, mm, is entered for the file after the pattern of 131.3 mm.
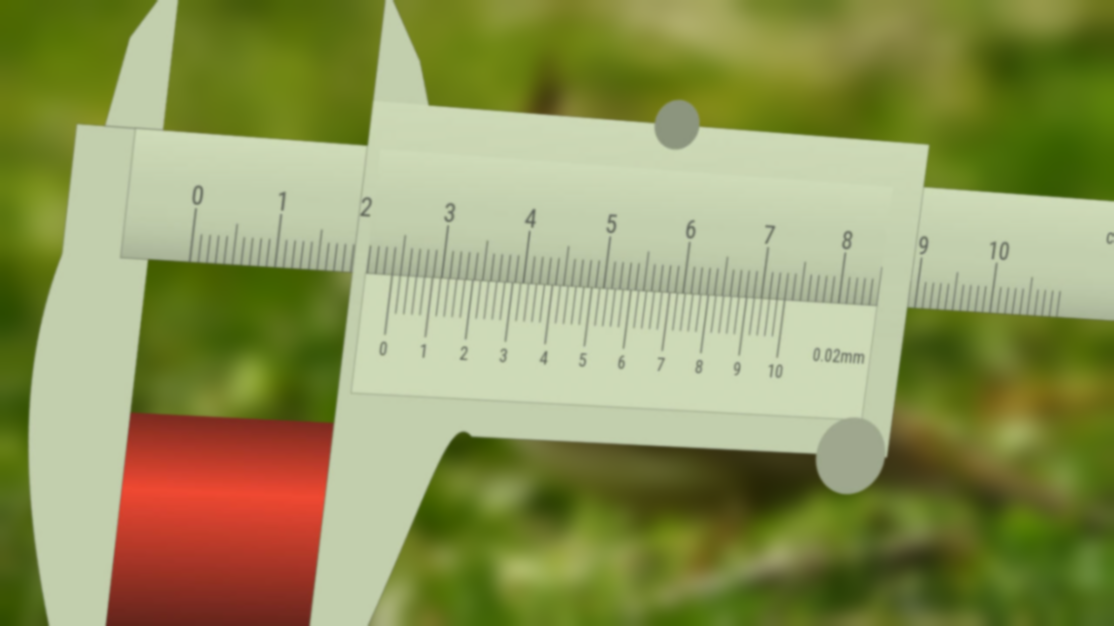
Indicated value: 24.0 mm
